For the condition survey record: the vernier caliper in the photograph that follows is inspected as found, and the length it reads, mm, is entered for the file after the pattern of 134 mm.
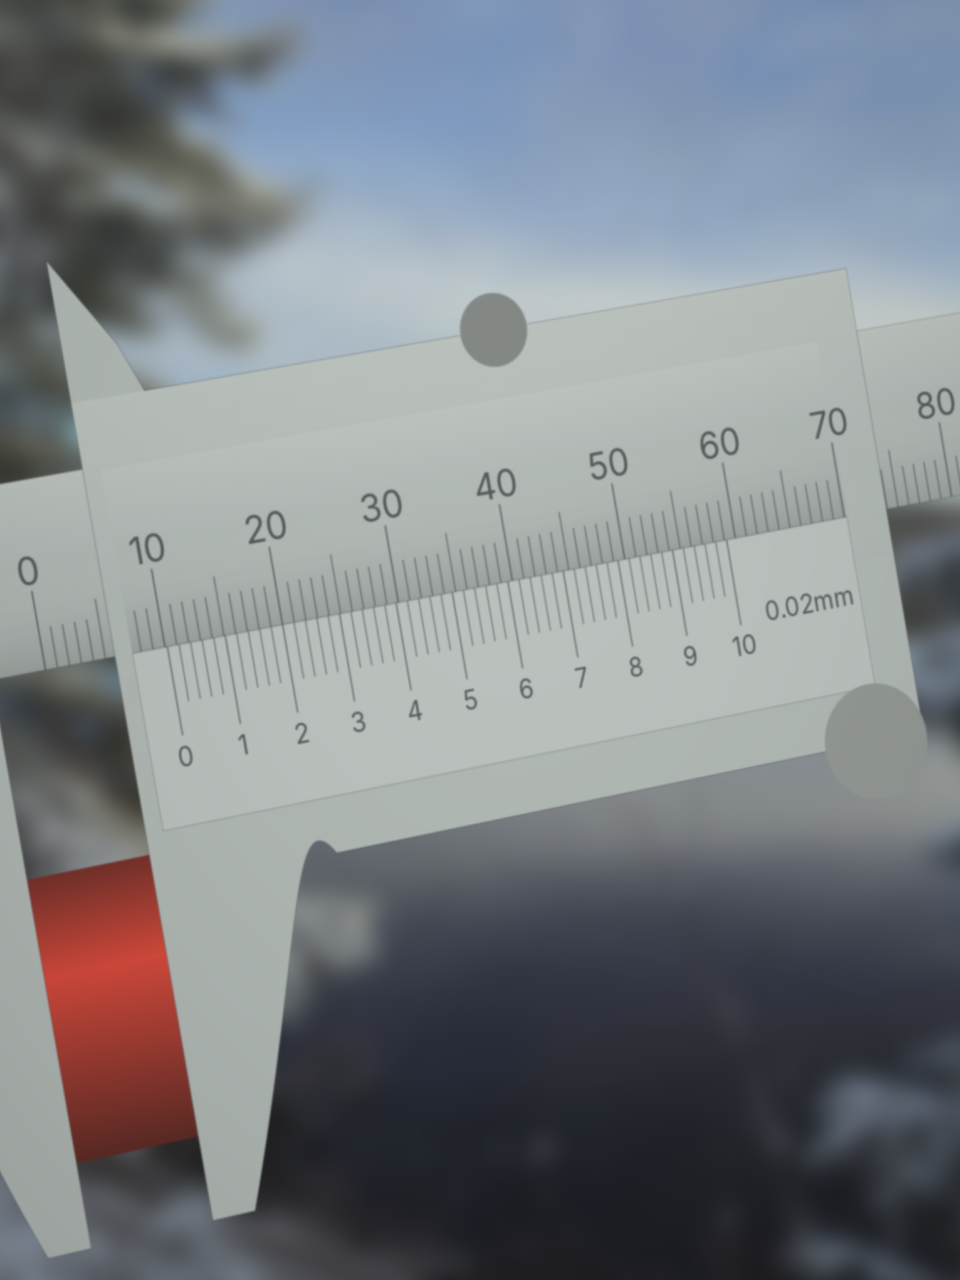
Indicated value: 10.2 mm
